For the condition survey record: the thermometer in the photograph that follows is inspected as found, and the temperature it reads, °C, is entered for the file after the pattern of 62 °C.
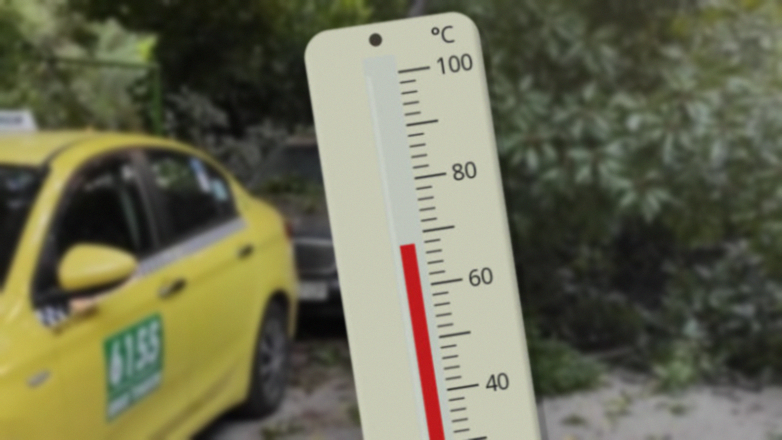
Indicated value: 68 °C
